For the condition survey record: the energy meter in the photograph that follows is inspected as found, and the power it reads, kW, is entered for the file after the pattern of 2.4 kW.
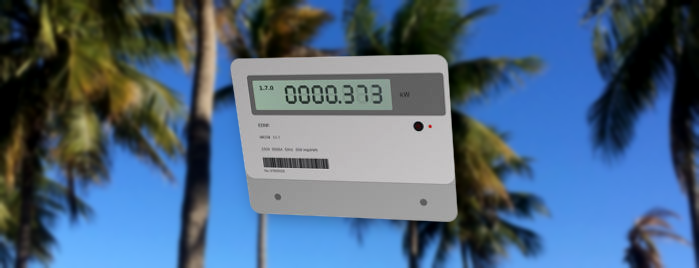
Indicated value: 0.373 kW
